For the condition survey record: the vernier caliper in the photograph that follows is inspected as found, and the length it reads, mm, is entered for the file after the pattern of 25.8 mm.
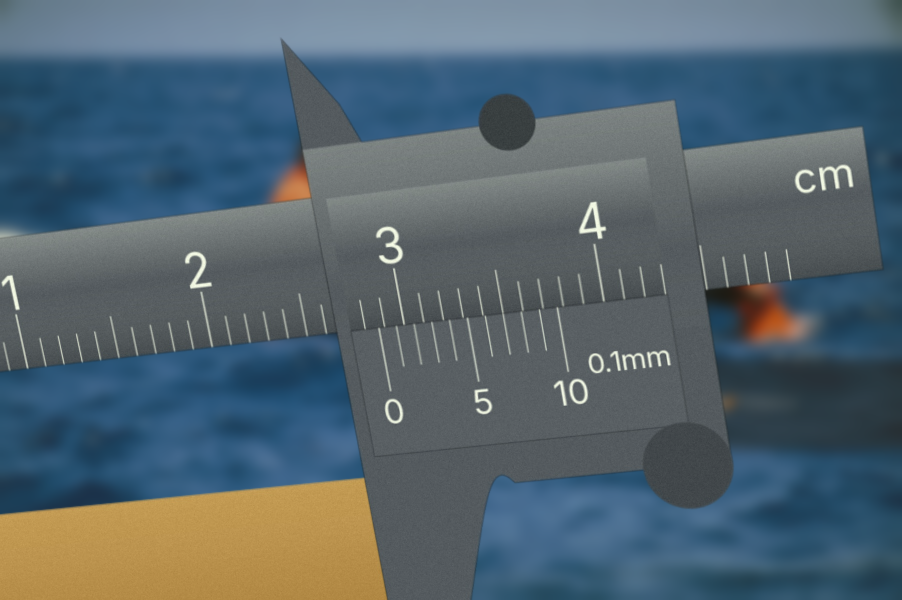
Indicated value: 28.7 mm
